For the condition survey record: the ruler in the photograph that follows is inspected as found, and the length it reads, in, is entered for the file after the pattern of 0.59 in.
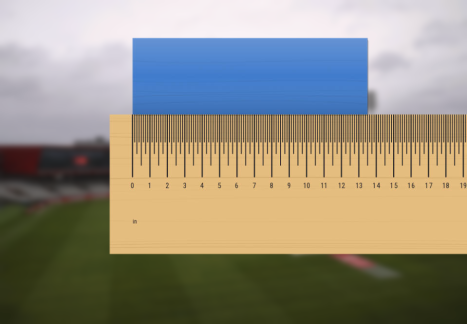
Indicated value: 13.5 in
